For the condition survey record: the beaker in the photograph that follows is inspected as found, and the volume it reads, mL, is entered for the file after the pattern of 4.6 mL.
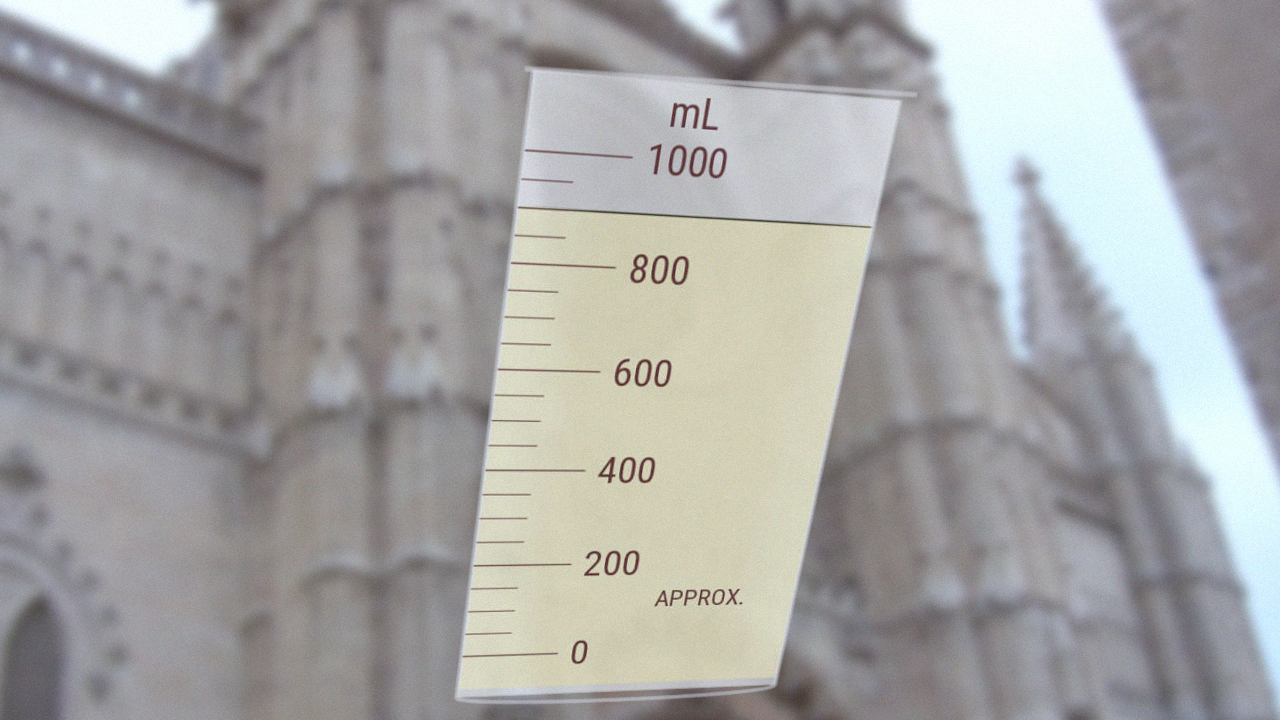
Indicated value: 900 mL
